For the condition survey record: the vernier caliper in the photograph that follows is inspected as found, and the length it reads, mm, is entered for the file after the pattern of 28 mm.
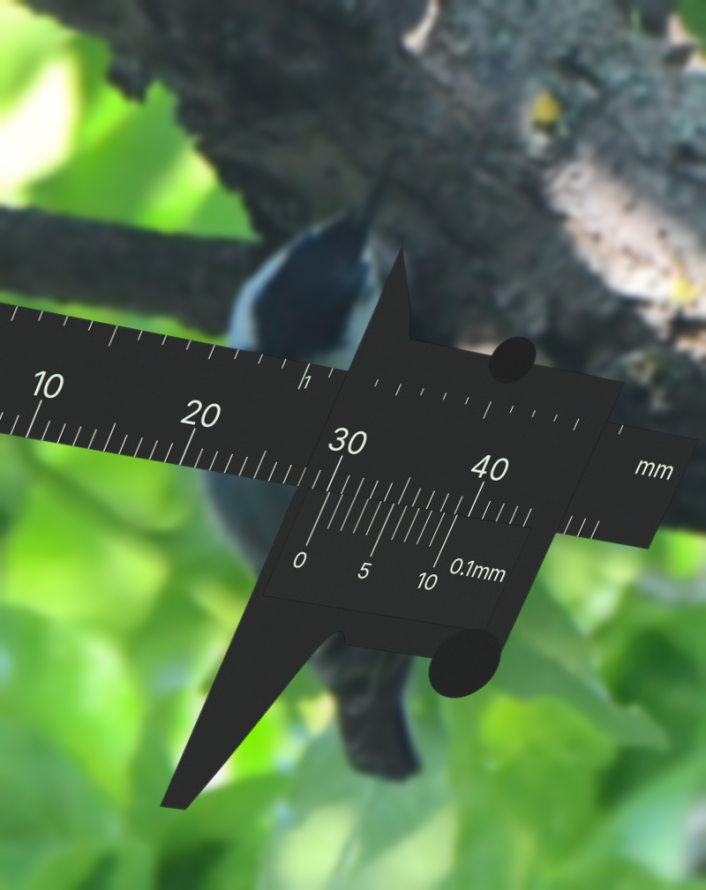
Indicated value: 30.2 mm
